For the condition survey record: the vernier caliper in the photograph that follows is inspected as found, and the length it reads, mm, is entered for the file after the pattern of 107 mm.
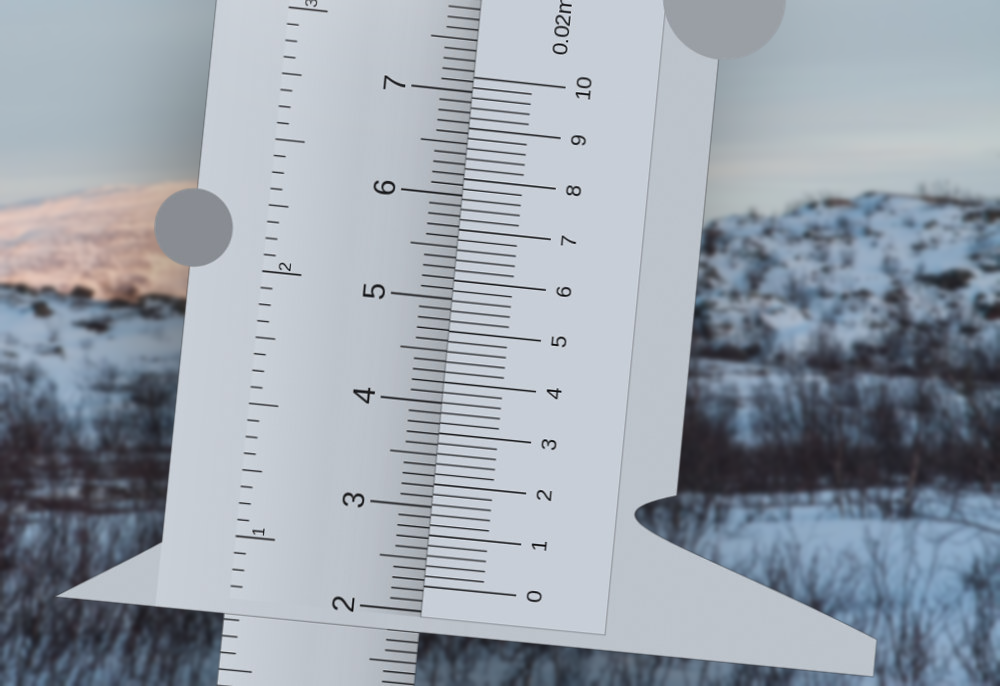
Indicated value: 22.4 mm
